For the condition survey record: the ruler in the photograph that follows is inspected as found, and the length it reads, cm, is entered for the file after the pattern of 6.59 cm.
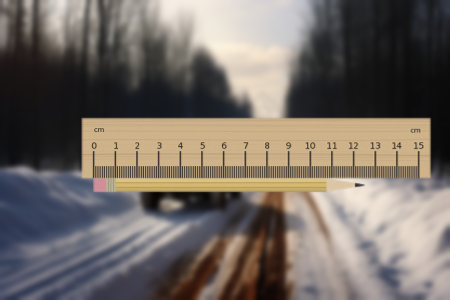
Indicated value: 12.5 cm
